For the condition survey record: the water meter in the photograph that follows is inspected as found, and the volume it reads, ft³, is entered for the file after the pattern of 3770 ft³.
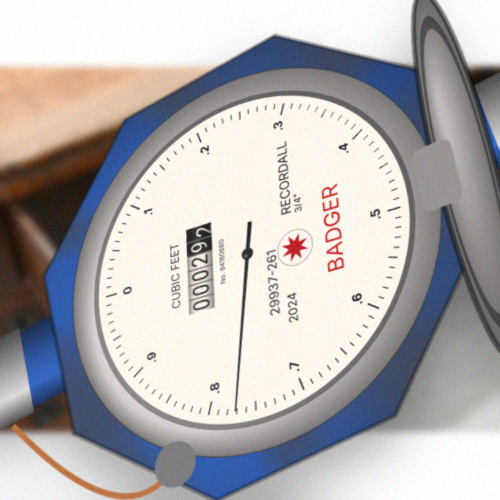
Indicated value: 291.77 ft³
